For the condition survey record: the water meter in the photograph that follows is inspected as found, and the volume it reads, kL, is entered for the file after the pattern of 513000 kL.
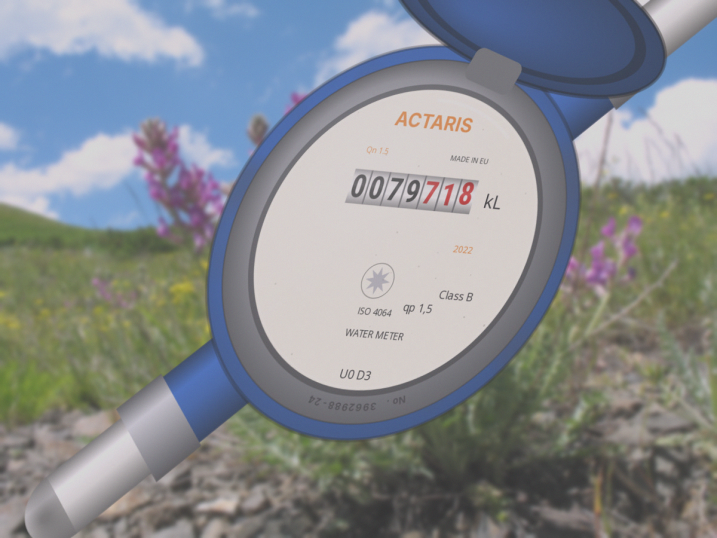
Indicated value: 79.718 kL
